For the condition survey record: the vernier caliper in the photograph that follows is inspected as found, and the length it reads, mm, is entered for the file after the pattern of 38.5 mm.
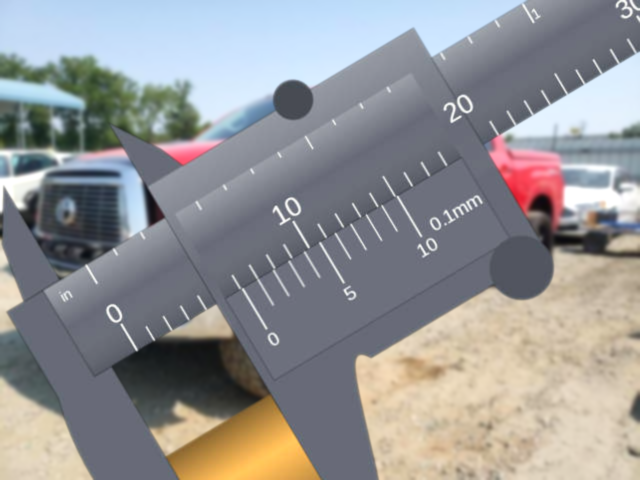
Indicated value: 6.1 mm
